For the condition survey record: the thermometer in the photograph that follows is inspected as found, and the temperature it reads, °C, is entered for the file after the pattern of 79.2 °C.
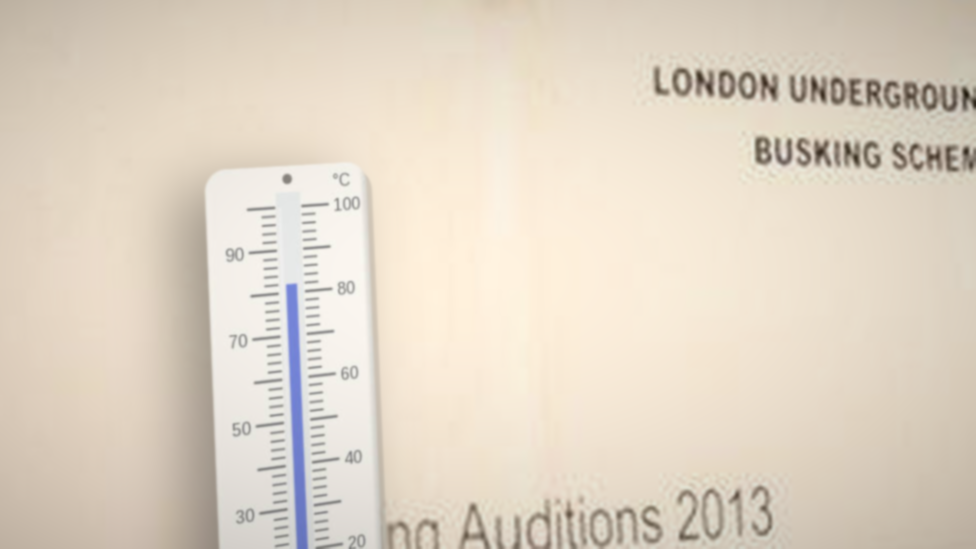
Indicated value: 82 °C
